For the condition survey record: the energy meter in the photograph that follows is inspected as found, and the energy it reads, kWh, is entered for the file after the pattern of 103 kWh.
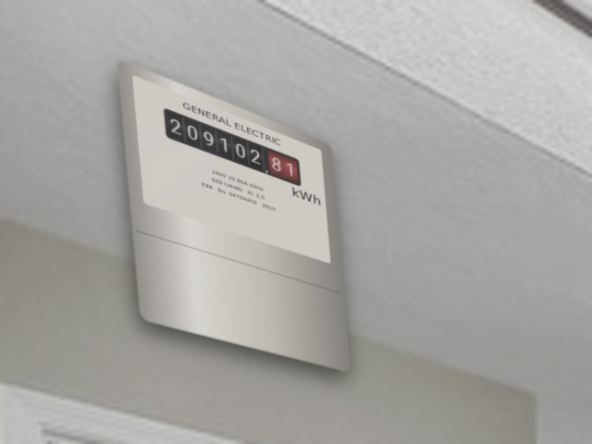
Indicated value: 209102.81 kWh
